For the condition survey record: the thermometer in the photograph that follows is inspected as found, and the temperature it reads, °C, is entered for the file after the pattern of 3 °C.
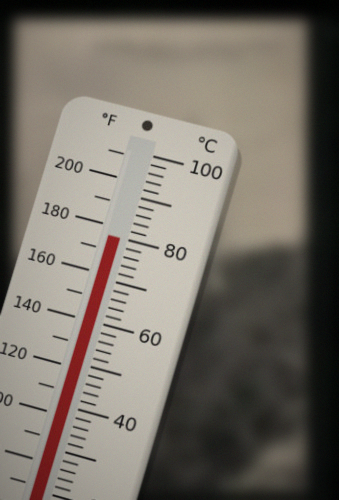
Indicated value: 80 °C
